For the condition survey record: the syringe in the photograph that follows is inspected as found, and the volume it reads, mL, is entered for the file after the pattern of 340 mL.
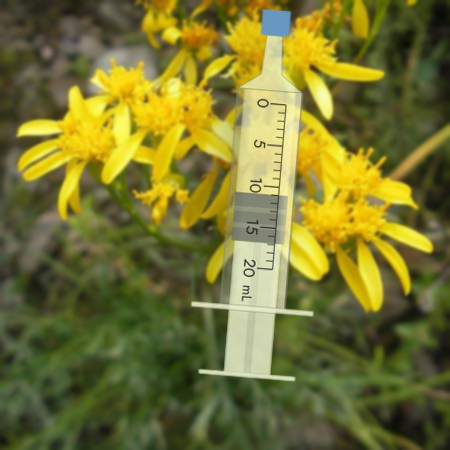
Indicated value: 11 mL
